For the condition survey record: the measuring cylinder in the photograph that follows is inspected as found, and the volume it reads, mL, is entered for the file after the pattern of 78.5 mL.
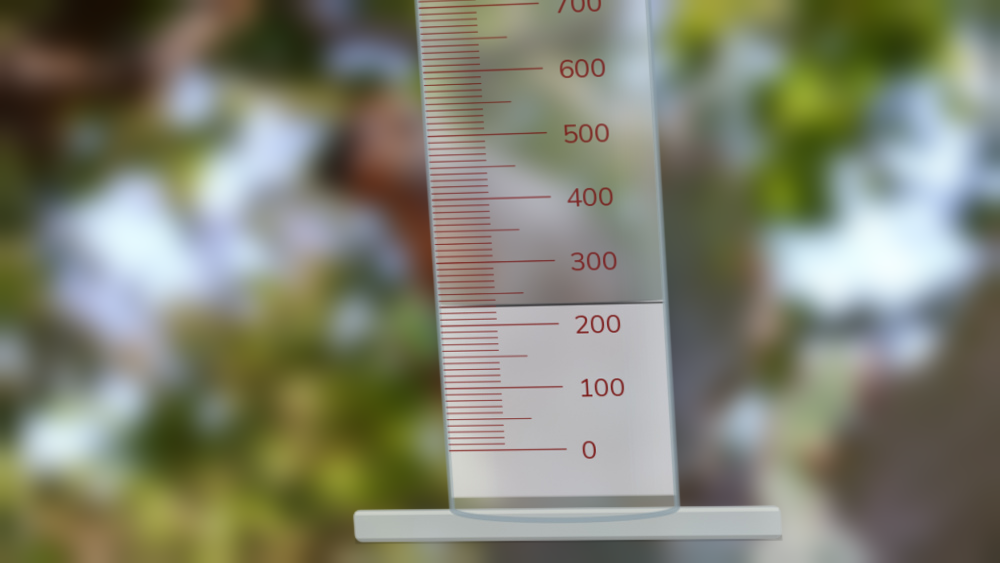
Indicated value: 230 mL
